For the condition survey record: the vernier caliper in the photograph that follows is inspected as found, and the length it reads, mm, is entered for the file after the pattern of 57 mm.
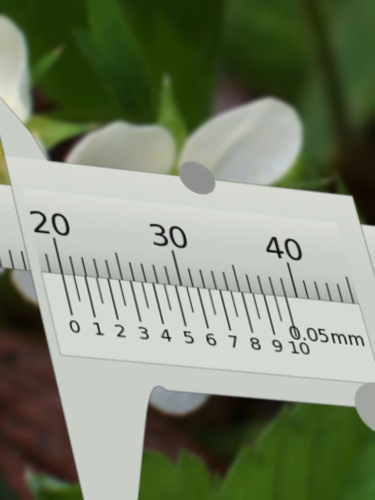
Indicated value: 20.0 mm
